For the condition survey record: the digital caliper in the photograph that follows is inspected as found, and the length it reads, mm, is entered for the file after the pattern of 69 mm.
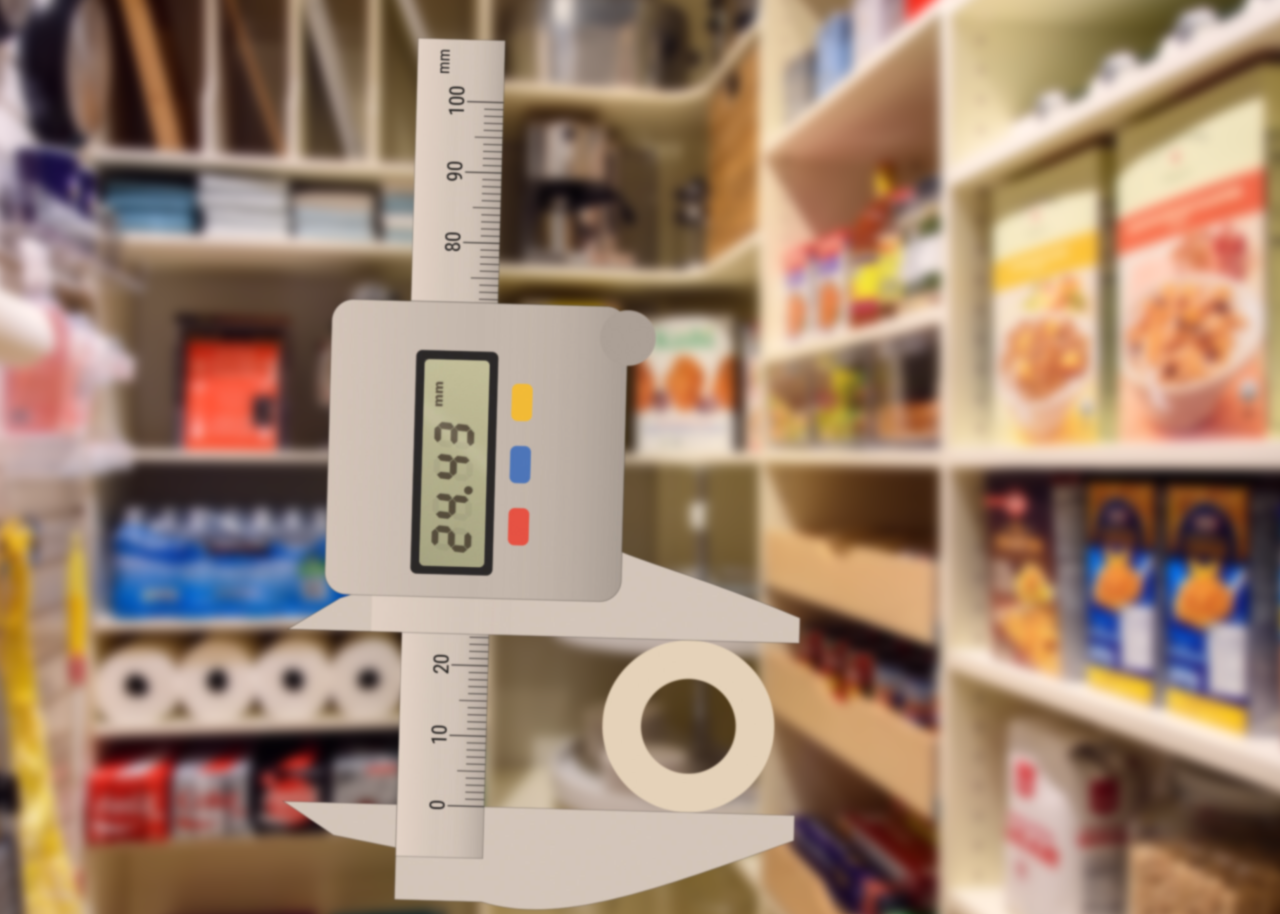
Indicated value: 24.43 mm
